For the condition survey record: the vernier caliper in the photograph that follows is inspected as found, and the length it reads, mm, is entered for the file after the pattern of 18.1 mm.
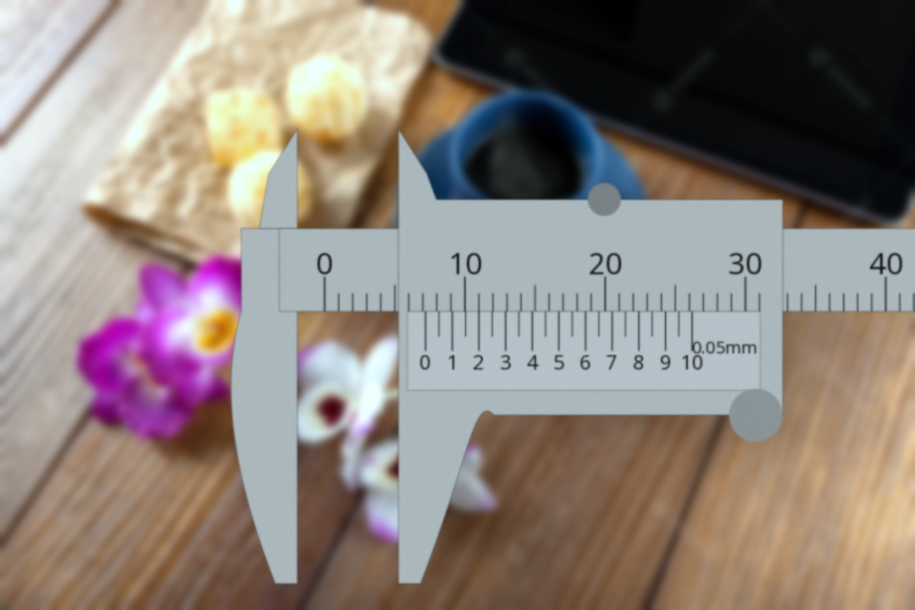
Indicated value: 7.2 mm
